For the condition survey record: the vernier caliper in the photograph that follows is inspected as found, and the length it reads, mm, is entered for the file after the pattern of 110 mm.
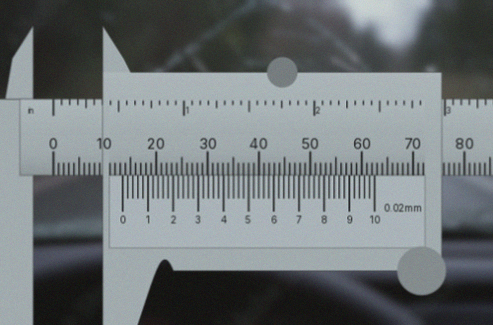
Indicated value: 13.5 mm
